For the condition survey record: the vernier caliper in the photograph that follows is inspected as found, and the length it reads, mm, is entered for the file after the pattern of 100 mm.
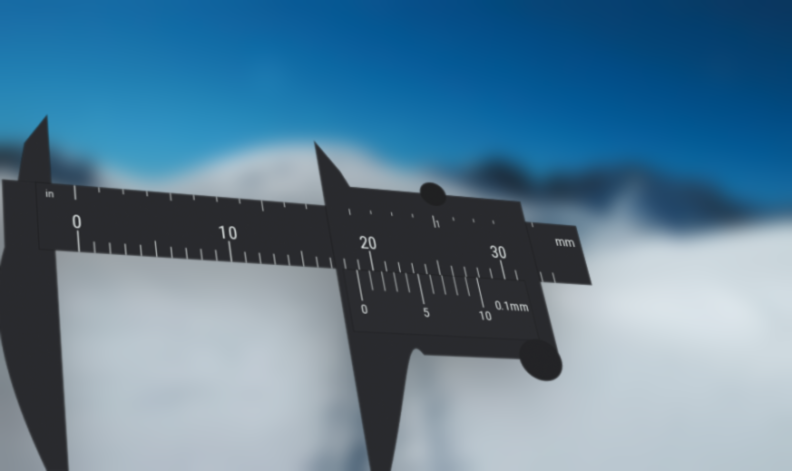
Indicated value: 18.8 mm
